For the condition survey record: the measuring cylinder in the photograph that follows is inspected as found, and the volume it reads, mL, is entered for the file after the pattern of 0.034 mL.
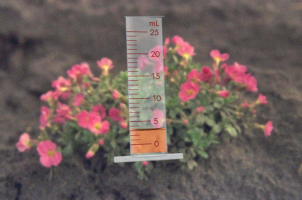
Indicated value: 3 mL
